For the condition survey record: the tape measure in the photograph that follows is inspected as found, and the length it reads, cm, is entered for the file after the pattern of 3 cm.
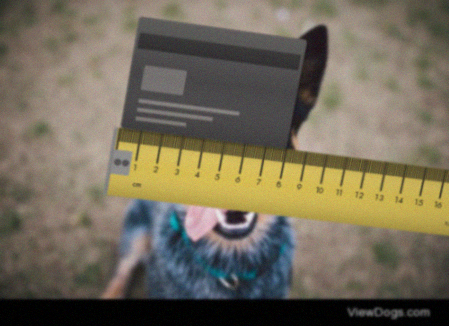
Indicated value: 8 cm
